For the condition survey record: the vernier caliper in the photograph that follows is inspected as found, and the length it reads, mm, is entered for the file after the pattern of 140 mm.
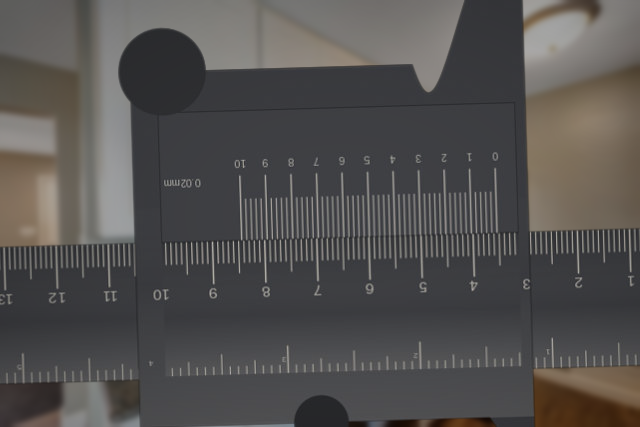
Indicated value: 35.4 mm
